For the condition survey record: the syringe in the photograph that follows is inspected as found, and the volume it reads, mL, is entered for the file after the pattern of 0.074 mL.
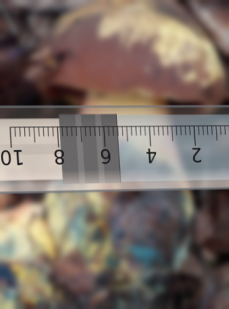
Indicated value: 5.4 mL
